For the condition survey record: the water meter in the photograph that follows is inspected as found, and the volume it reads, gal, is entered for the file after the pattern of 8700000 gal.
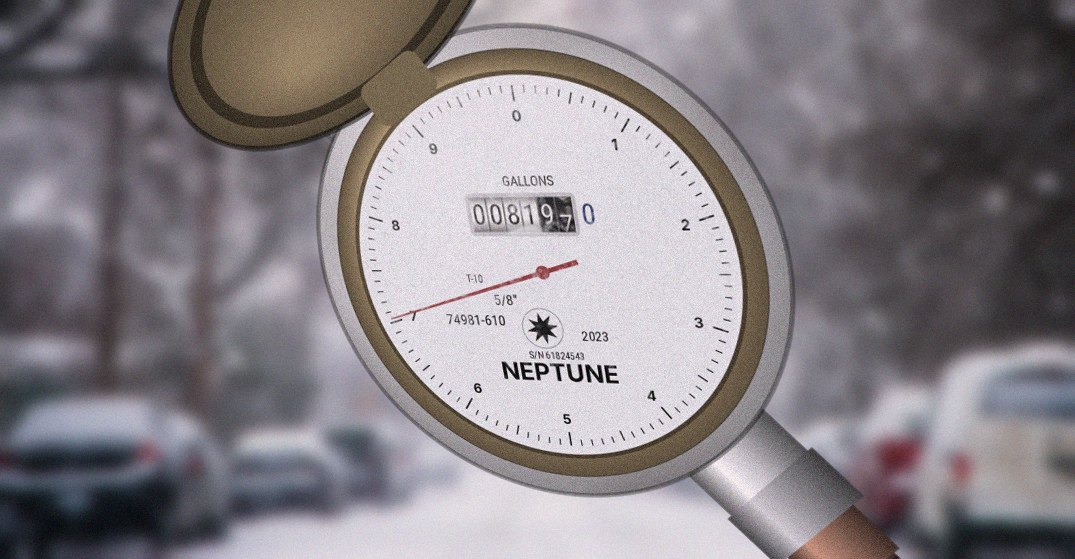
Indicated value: 81967.0 gal
